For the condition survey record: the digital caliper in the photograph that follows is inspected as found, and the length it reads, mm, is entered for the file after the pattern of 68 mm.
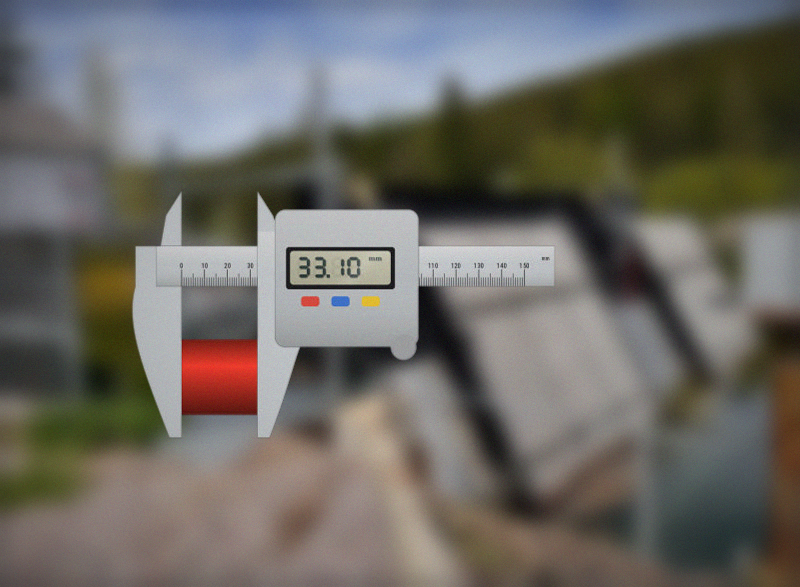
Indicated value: 33.10 mm
